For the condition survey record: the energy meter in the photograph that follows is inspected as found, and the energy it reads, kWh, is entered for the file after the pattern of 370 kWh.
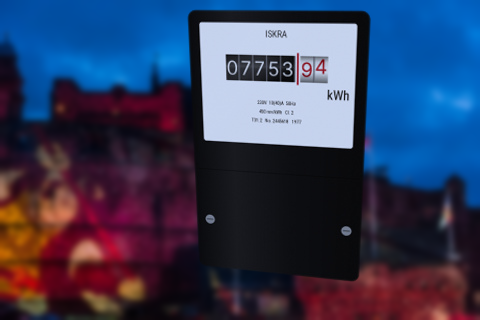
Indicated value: 7753.94 kWh
